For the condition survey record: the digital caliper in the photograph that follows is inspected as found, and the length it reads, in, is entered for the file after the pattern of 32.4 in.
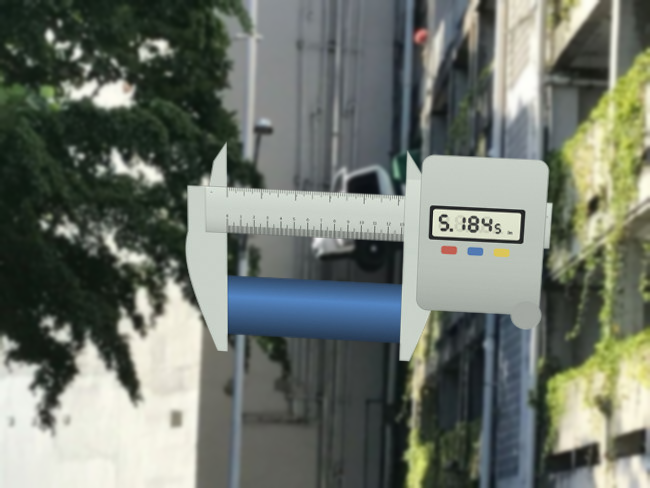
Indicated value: 5.1845 in
